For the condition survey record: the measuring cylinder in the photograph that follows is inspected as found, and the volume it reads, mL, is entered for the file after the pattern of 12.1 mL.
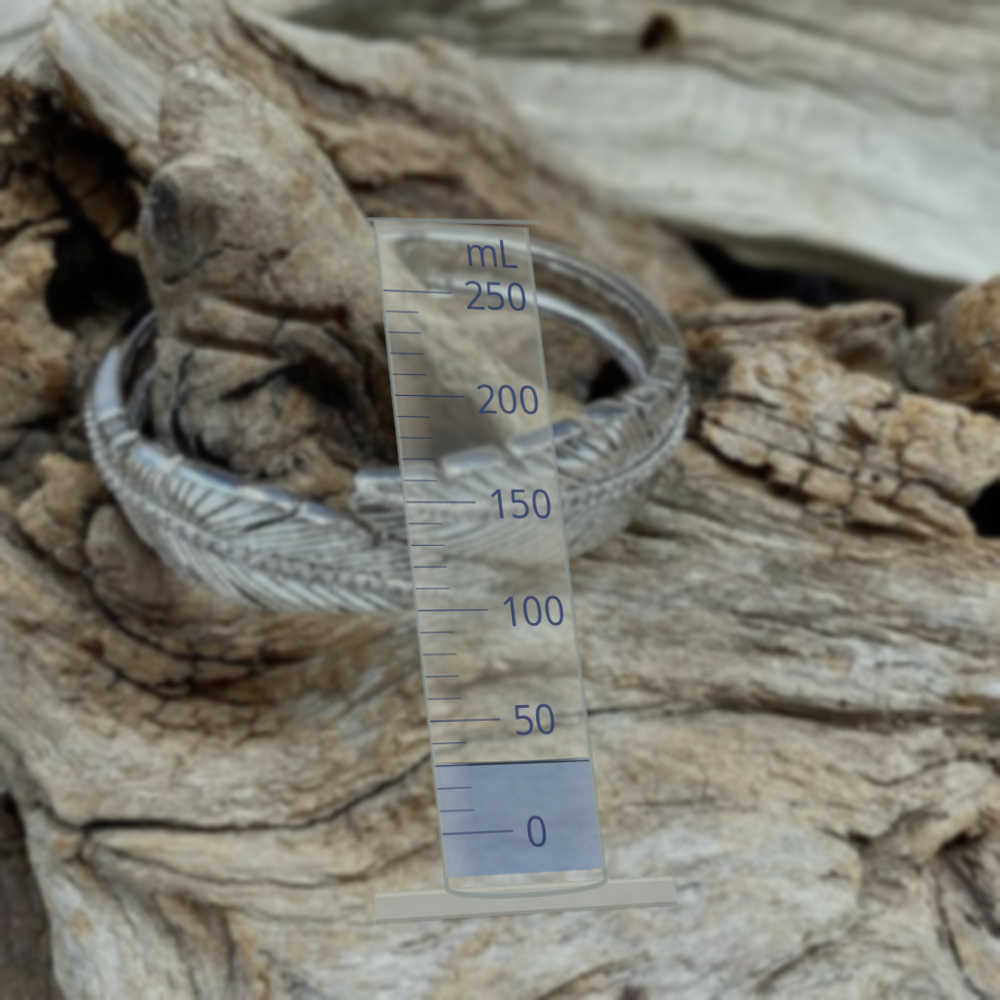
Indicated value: 30 mL
